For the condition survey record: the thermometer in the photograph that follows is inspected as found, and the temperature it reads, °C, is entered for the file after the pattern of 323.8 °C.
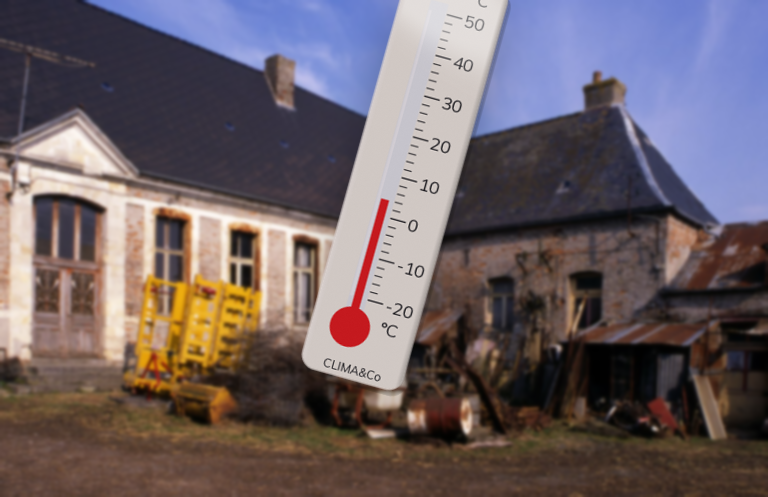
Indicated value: 4 °C
